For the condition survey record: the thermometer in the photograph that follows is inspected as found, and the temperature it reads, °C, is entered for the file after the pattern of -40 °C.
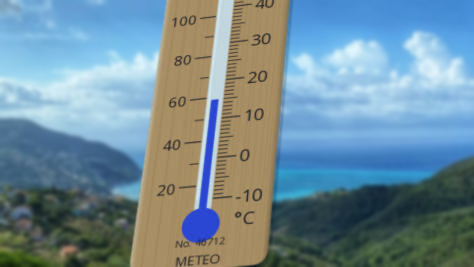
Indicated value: 15 °C
